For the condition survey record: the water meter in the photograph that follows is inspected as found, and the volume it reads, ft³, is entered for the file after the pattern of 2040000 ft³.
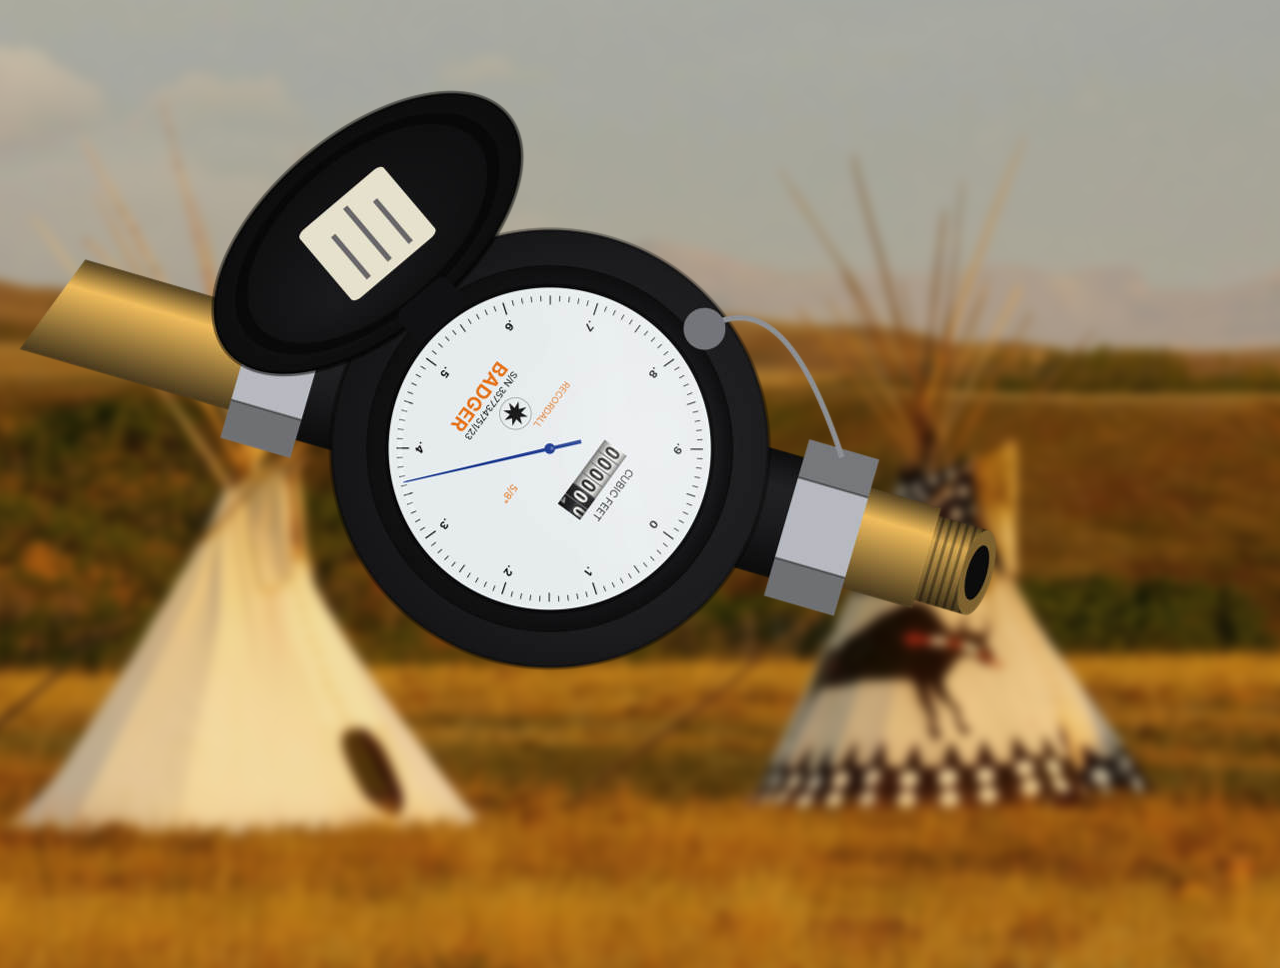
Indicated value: 0.36 ft³
